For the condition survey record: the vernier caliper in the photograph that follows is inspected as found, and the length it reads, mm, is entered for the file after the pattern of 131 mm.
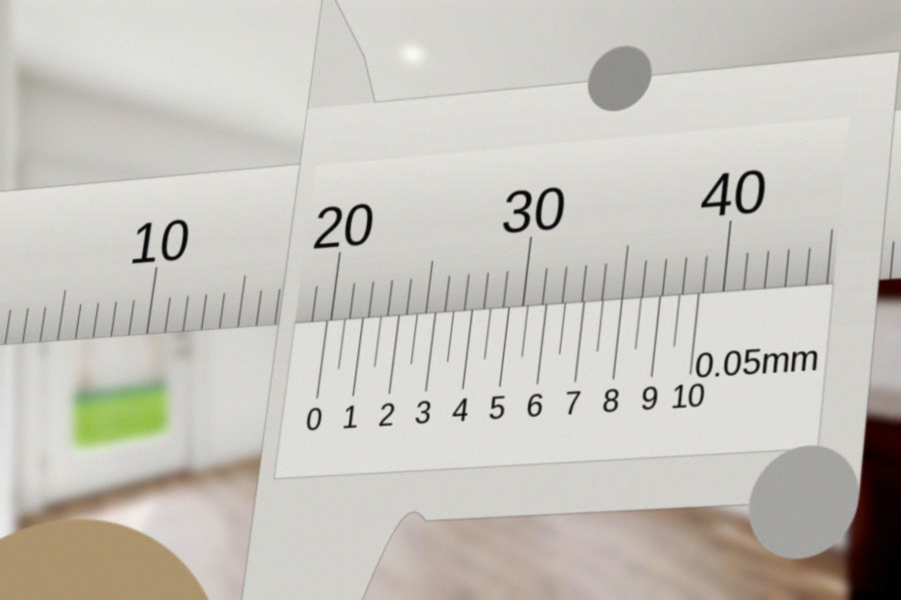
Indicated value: 19.8 mm
